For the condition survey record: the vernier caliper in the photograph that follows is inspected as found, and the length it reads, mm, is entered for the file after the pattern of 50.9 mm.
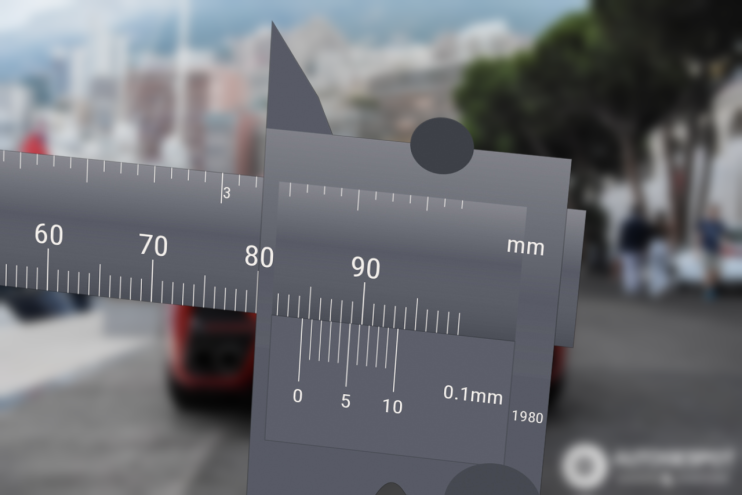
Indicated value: 84.4 mm
